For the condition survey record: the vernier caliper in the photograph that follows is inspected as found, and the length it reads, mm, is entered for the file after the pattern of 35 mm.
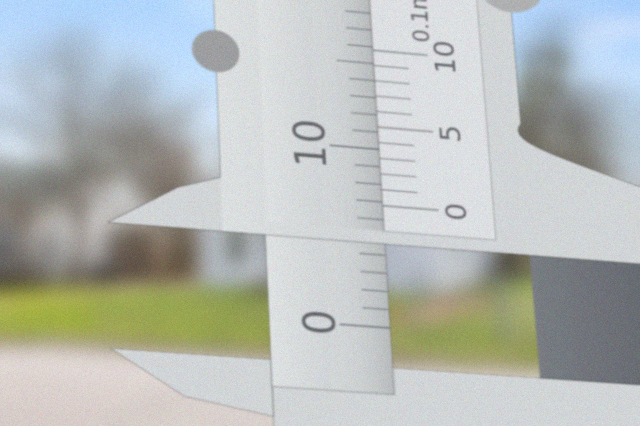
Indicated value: 6.8 mm
